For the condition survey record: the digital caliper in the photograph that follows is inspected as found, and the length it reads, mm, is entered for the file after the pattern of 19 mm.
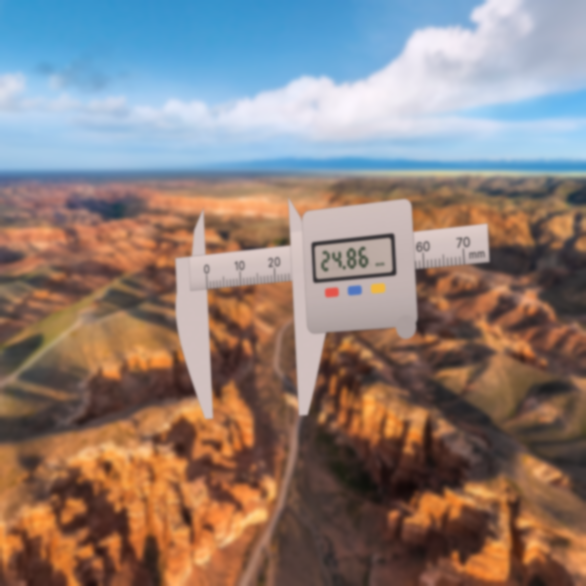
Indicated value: 24.86 mm
